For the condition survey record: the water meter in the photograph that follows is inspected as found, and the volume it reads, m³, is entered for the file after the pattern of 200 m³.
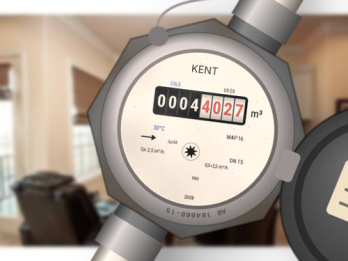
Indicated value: 4.4027 m³
